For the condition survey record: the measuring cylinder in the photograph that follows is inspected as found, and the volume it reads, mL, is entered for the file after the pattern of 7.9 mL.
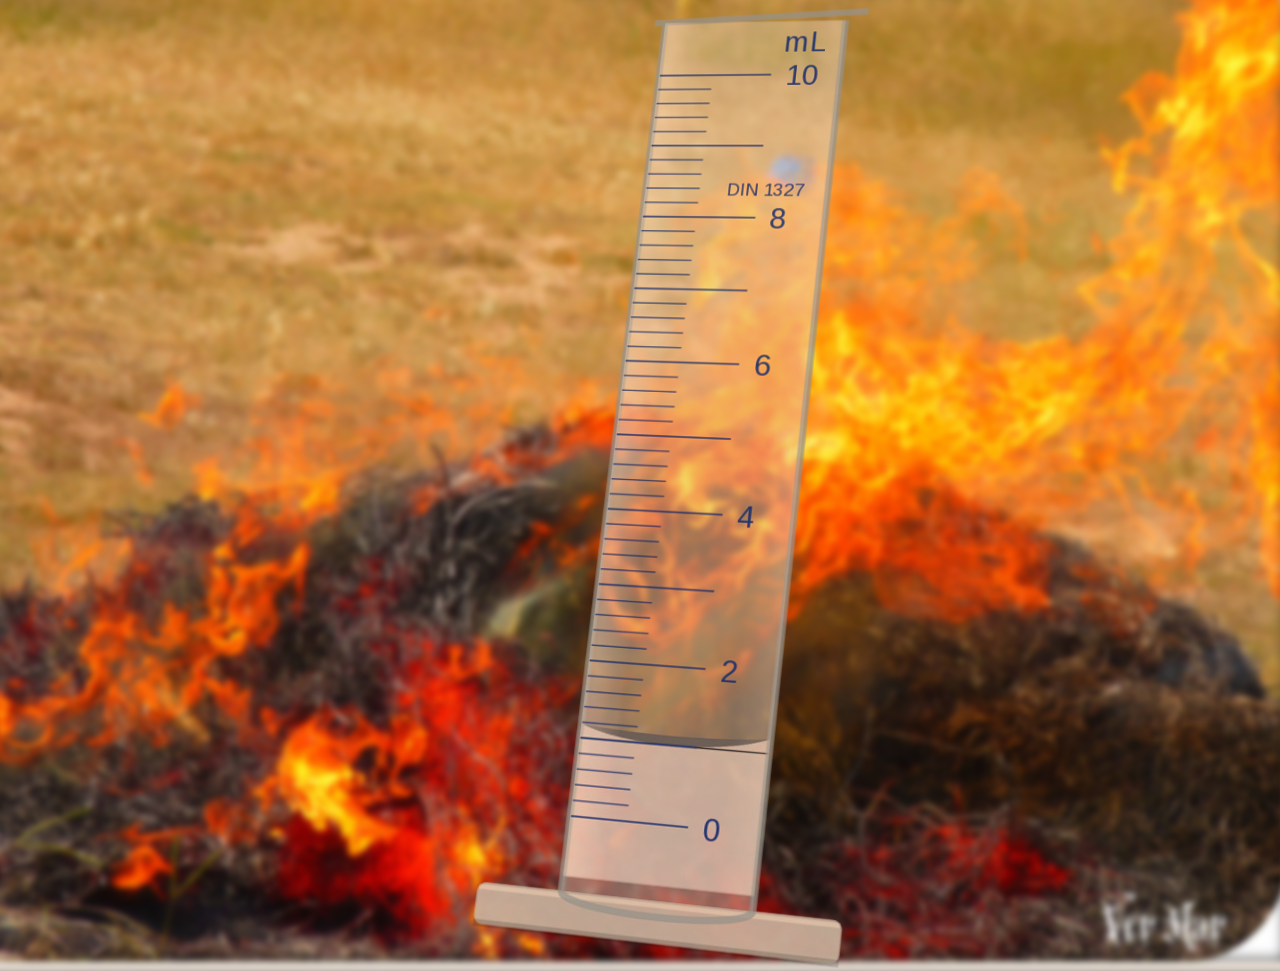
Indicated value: 1 mL
